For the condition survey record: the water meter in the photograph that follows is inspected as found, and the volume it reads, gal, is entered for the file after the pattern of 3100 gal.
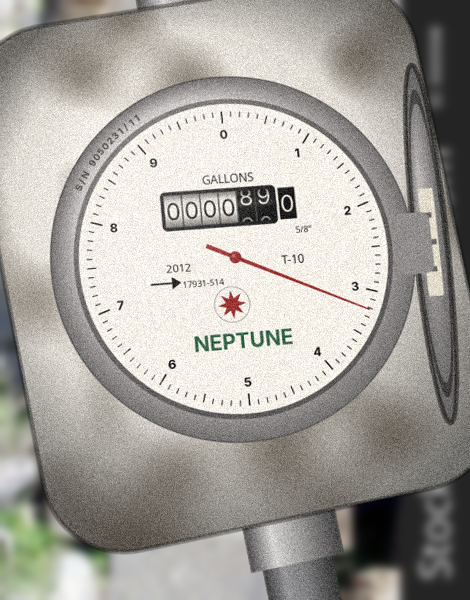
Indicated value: 893.2 gal
